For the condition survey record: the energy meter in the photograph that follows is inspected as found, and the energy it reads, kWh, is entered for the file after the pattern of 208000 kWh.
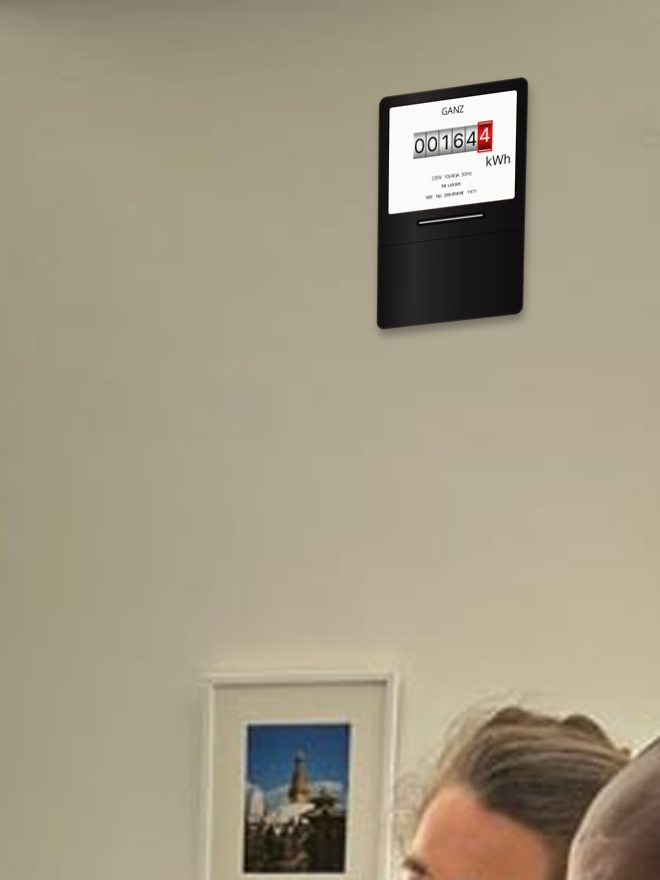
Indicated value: 164.4 kWh
